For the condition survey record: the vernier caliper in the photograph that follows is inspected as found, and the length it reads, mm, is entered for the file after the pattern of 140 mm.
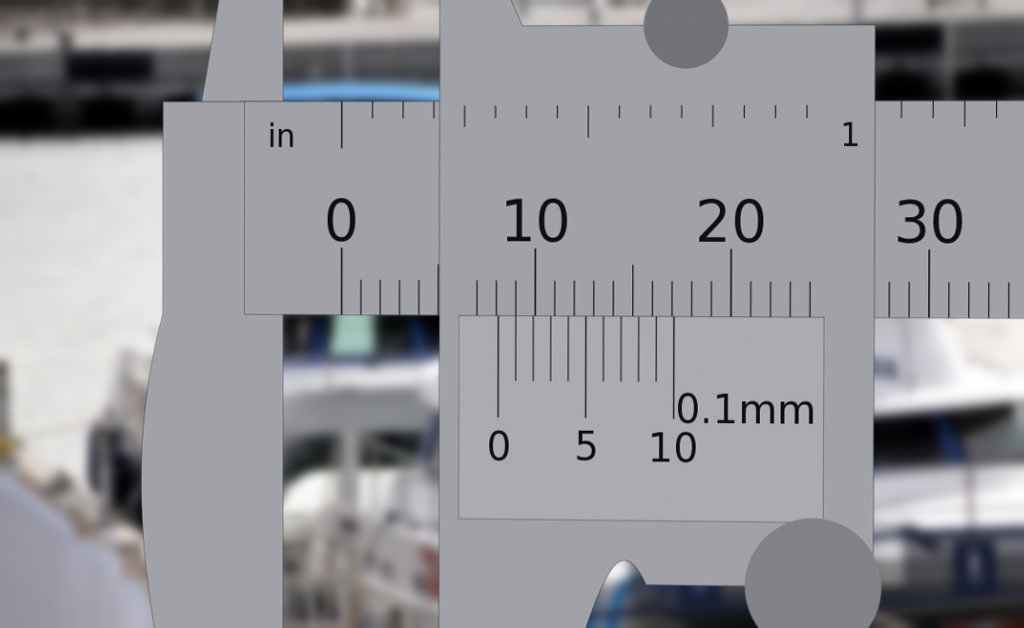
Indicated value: 8.1 mm
